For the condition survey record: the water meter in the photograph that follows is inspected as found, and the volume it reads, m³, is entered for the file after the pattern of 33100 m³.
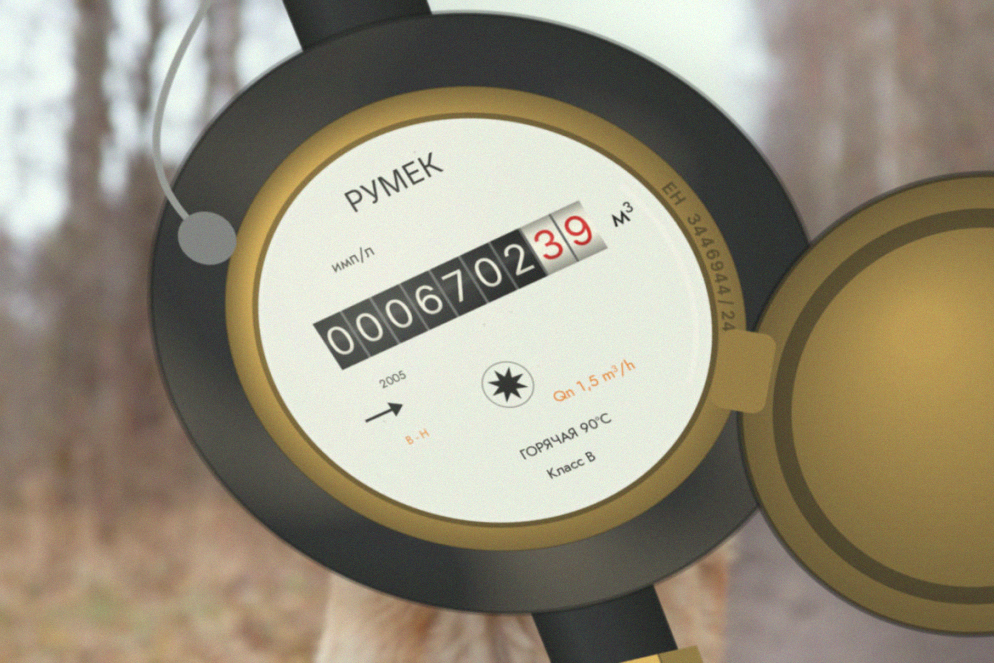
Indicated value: 6702.39 m³
